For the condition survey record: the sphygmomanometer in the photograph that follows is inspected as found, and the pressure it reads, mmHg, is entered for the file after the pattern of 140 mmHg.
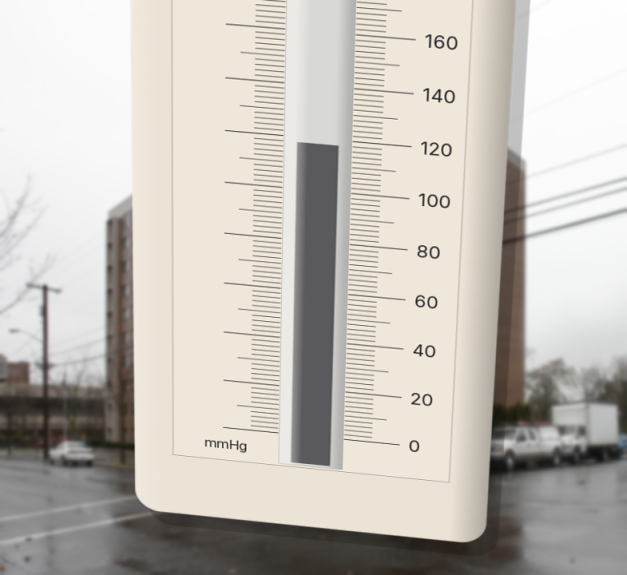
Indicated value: 118 mmHg
